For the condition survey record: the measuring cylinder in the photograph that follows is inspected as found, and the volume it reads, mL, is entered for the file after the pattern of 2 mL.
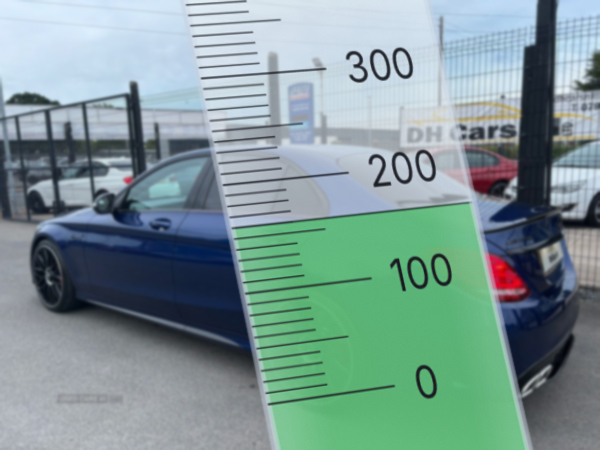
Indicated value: 160 mL
